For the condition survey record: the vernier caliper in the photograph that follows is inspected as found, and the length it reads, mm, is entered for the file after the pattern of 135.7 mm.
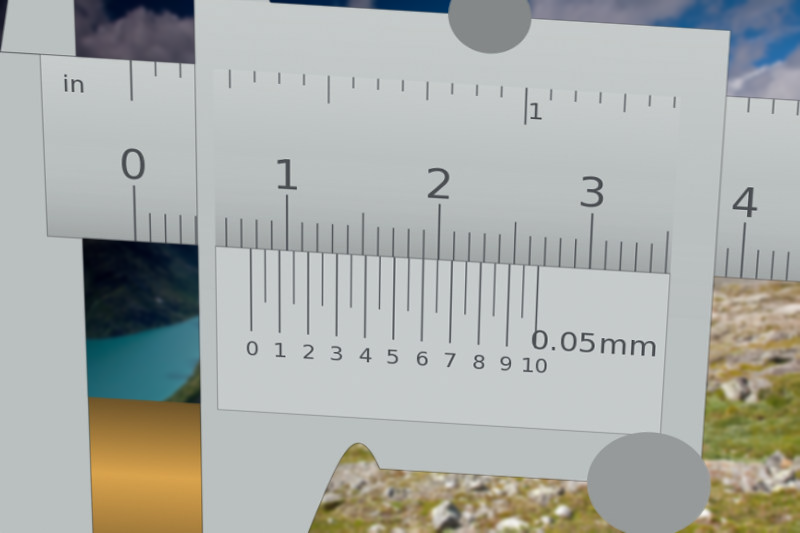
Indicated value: 7.6 mm
